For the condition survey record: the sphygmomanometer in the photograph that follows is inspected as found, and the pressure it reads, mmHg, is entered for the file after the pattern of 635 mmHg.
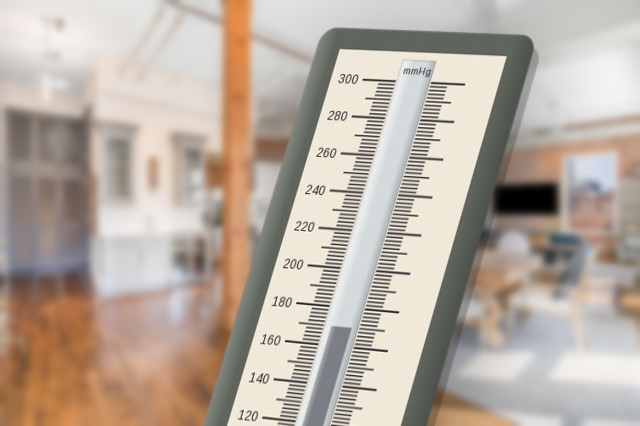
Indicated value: 170 mmHg
